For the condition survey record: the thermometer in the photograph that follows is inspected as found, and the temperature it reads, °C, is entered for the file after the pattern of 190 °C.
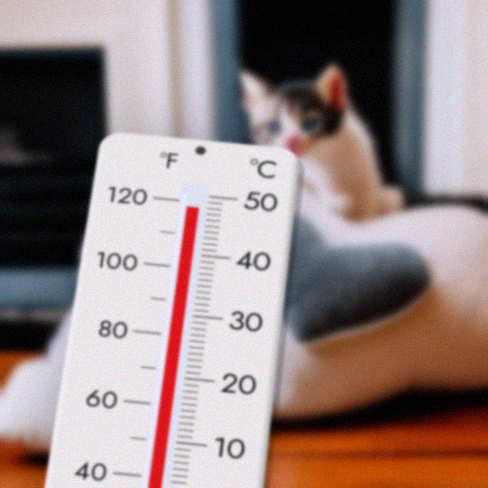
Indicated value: 48 °C
